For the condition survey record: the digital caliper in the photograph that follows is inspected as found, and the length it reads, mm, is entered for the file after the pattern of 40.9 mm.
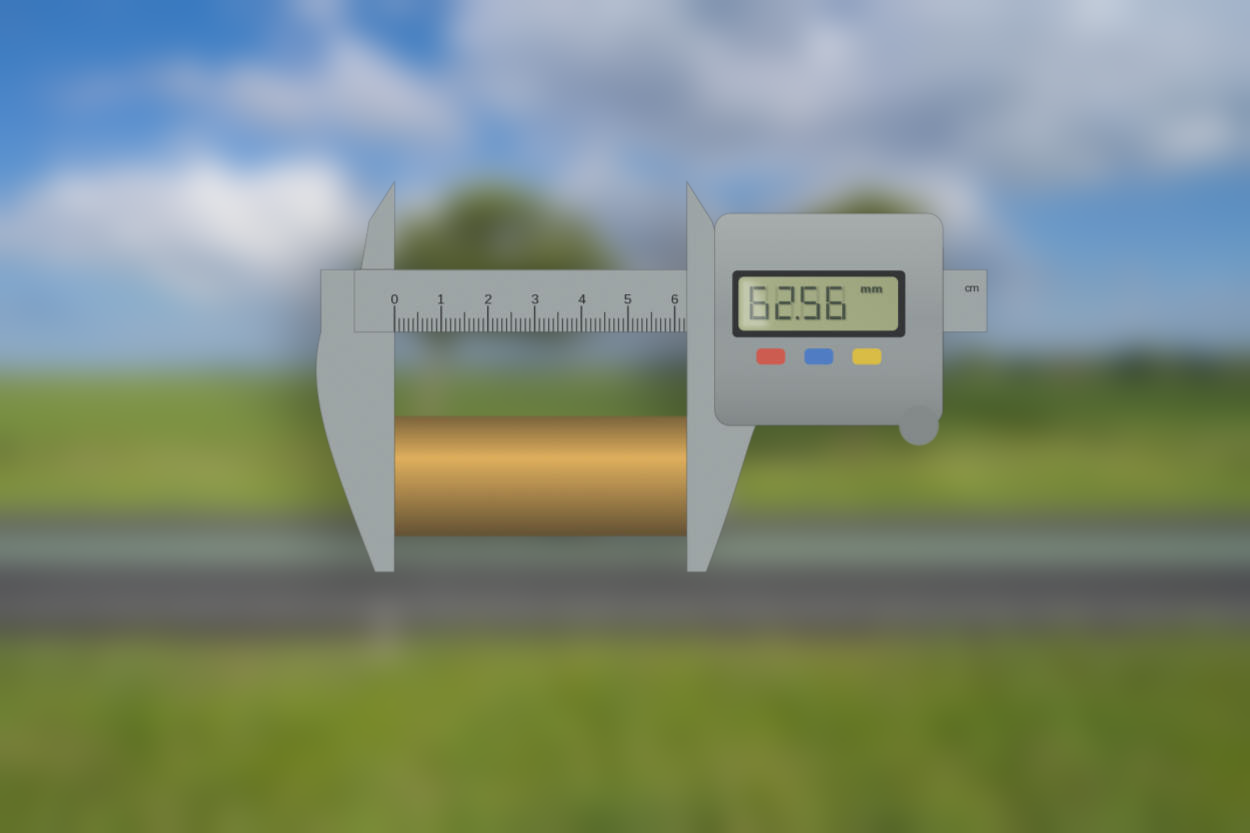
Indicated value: 62.56 mm
